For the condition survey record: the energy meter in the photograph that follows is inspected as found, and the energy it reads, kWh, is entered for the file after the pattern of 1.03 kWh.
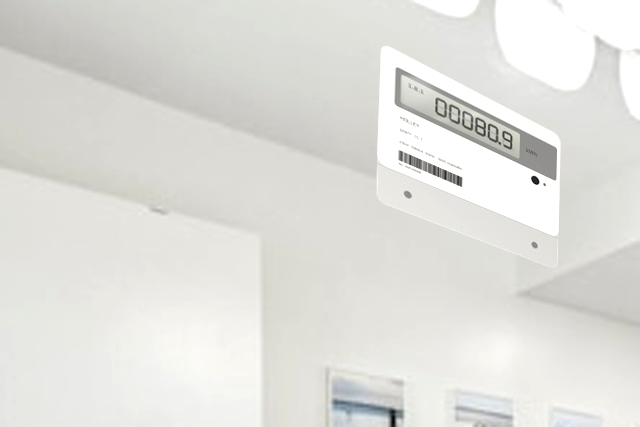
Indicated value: 80.9 kWh
